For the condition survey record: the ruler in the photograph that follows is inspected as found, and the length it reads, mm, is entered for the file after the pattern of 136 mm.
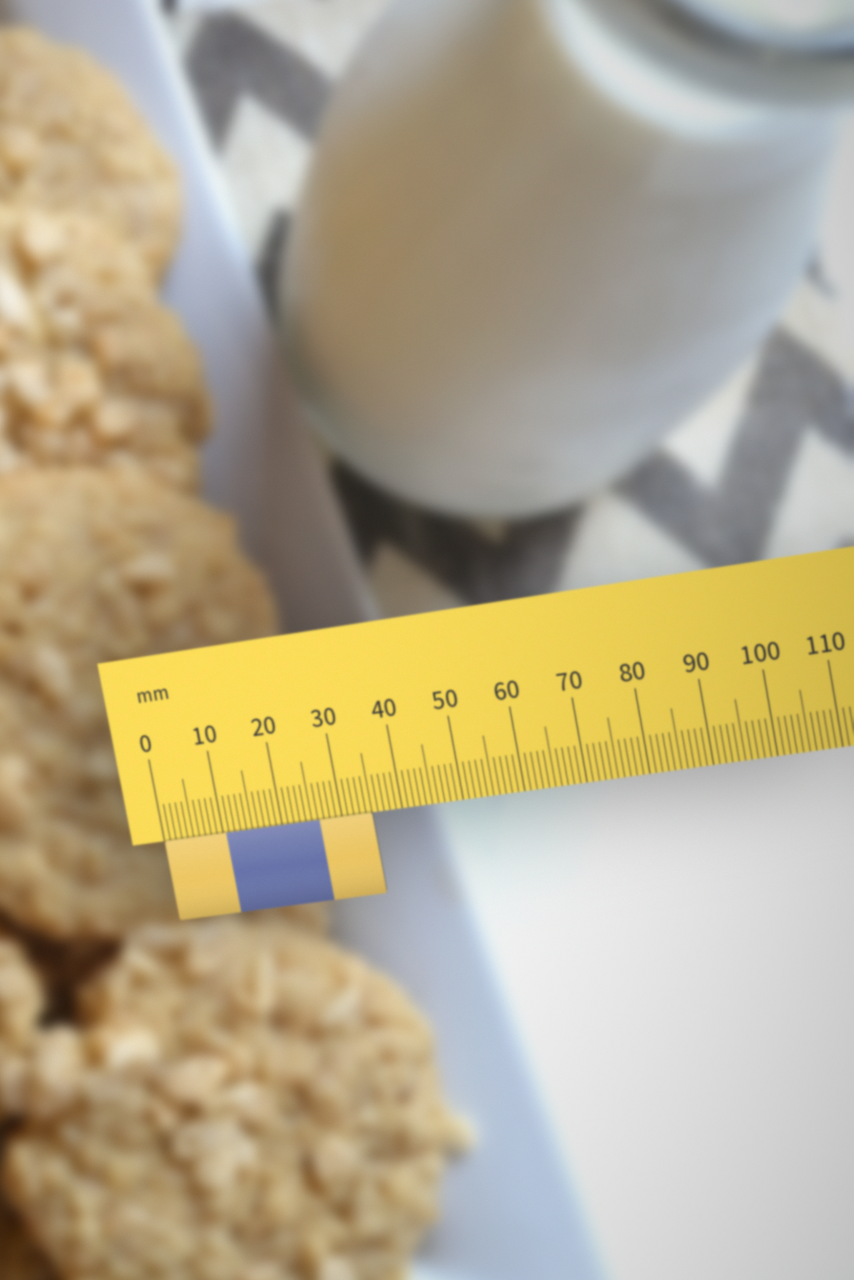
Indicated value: 35 mm
